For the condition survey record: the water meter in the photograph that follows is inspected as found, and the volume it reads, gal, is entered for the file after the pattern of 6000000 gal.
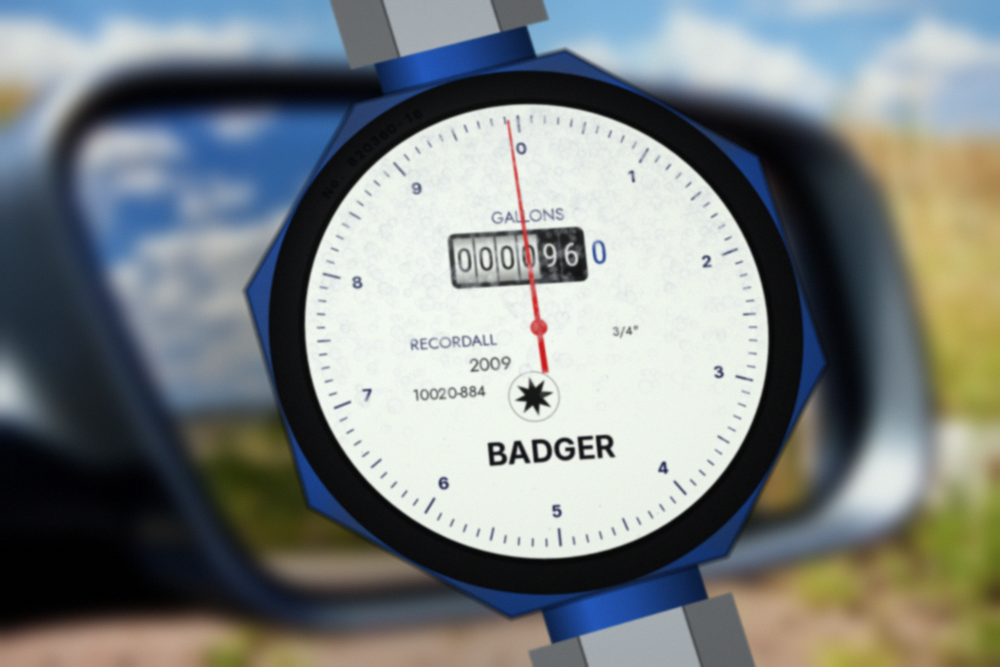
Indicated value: 959.9 gal
